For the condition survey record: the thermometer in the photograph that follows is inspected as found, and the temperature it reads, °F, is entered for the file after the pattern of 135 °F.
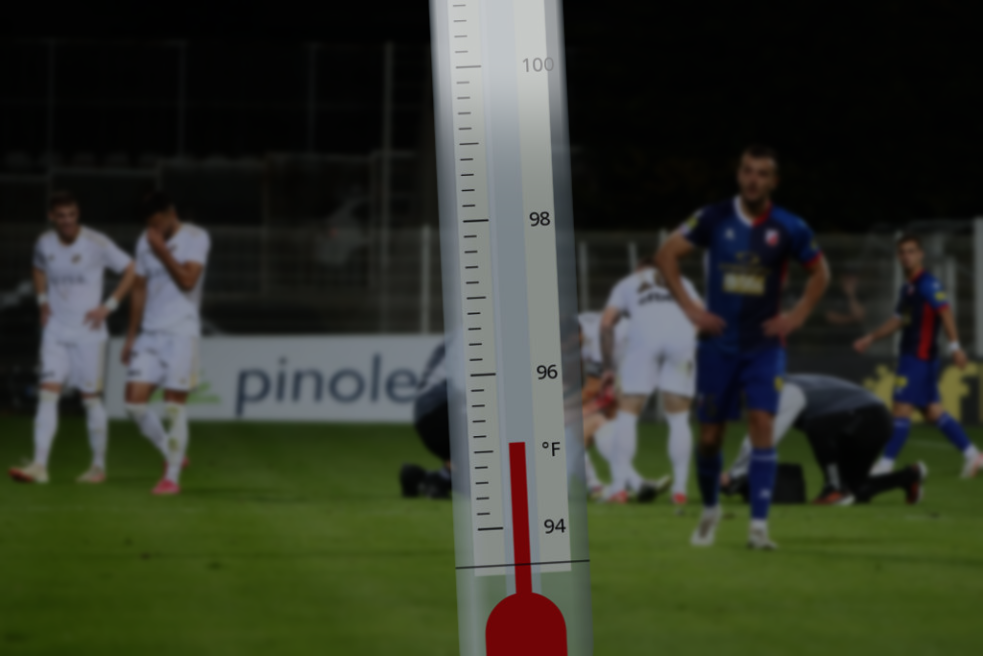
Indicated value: 95.1 °F
